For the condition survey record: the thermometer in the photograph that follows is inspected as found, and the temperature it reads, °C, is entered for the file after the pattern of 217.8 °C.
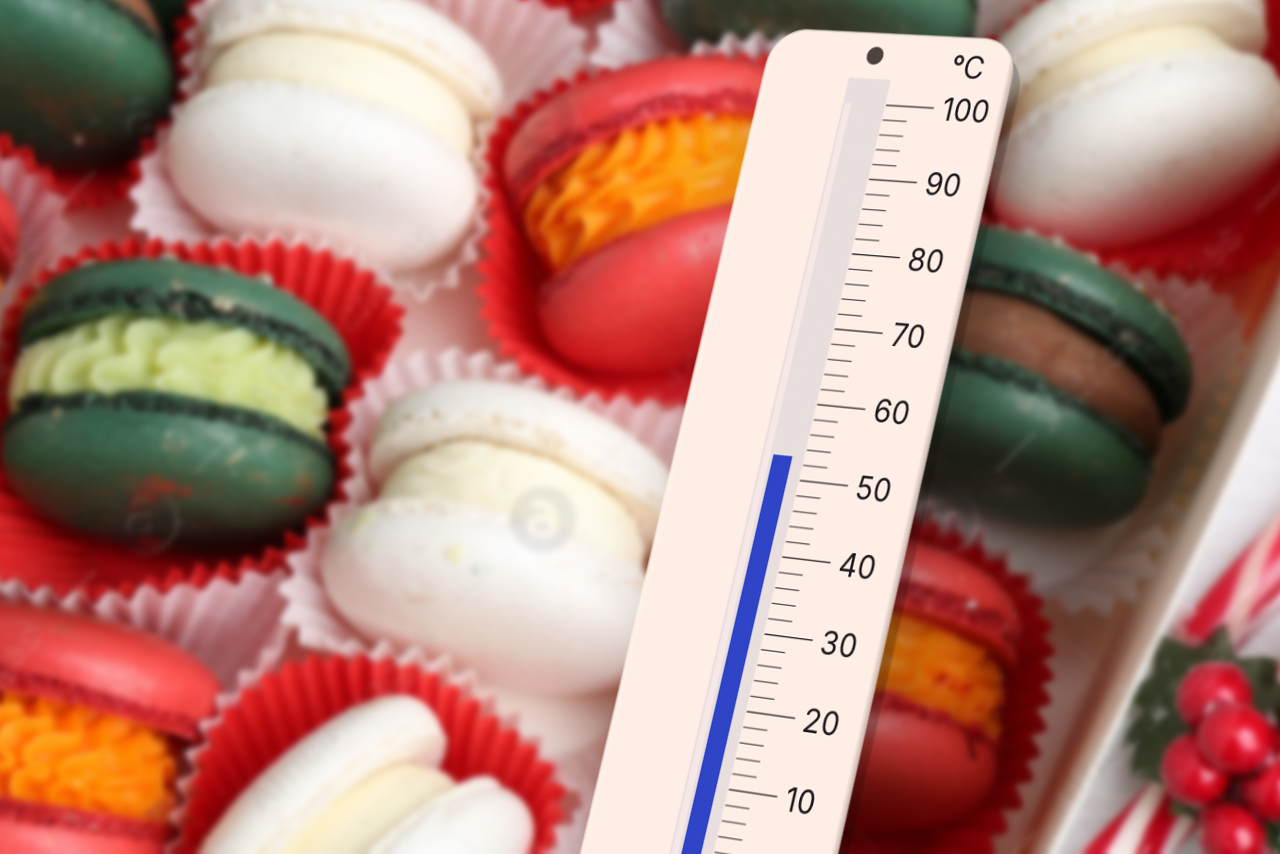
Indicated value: 53 °C
